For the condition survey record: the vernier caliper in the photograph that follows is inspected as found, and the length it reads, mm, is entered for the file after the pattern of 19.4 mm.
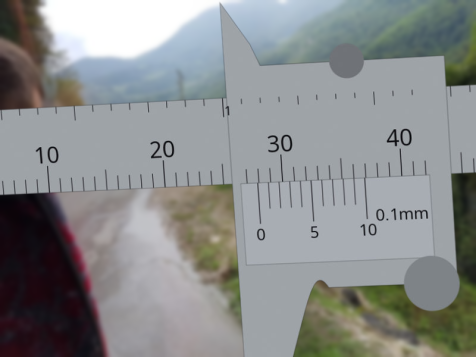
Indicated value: 27.9 mm
